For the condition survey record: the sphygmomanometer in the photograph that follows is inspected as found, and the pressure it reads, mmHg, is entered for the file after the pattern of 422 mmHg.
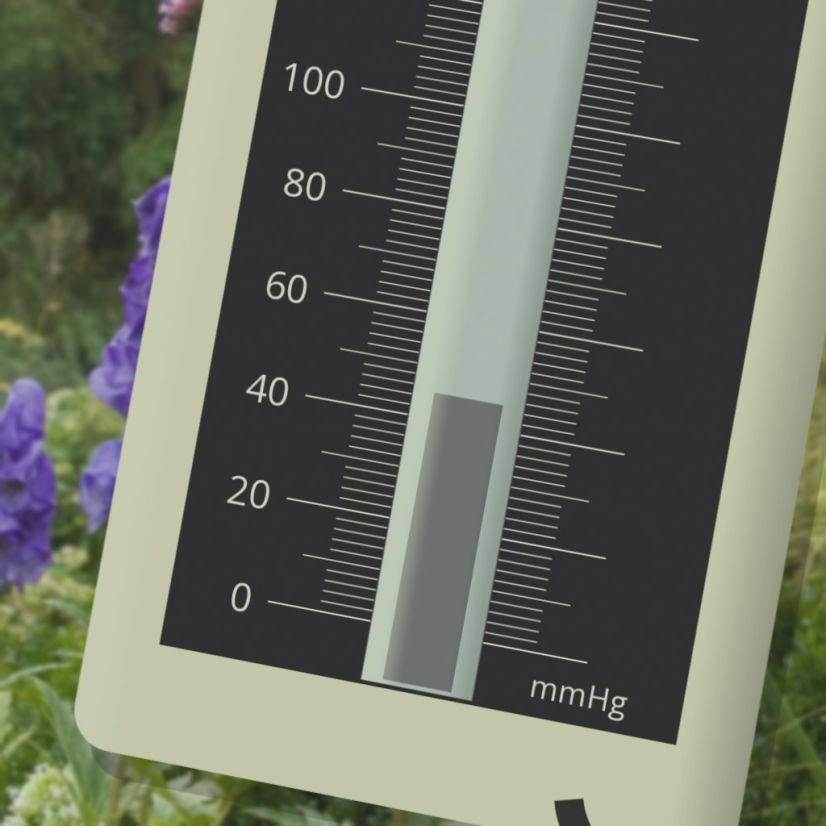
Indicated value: 45 mmHg
